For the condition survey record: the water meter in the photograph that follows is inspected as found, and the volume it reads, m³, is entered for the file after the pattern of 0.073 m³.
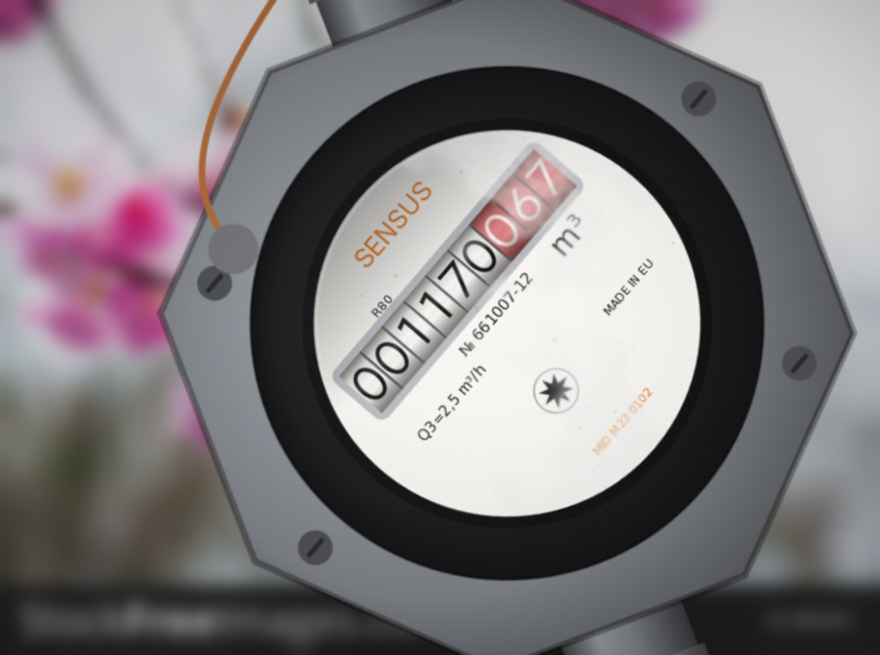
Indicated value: 1170.067 m³
